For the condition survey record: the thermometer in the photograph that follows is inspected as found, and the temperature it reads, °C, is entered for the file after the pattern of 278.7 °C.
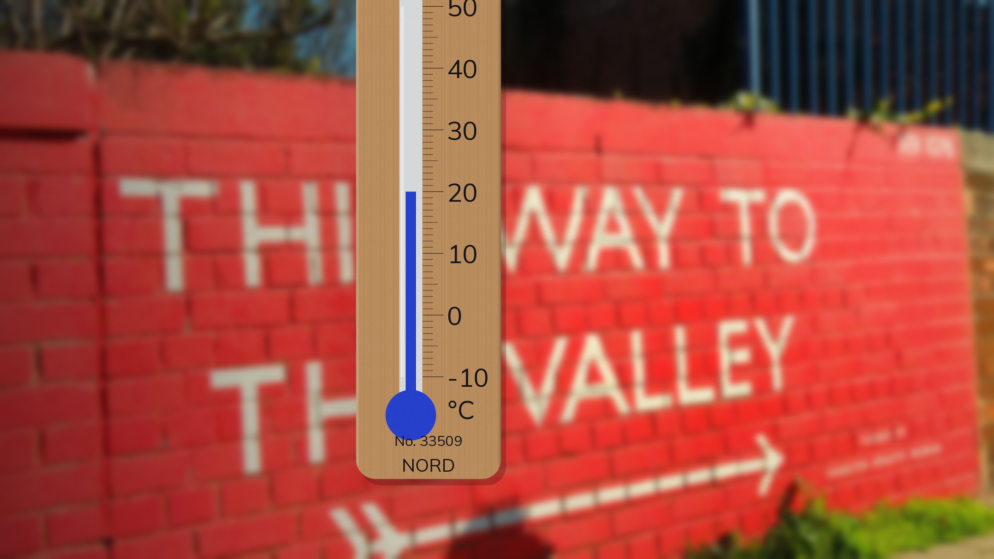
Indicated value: 20 °C
